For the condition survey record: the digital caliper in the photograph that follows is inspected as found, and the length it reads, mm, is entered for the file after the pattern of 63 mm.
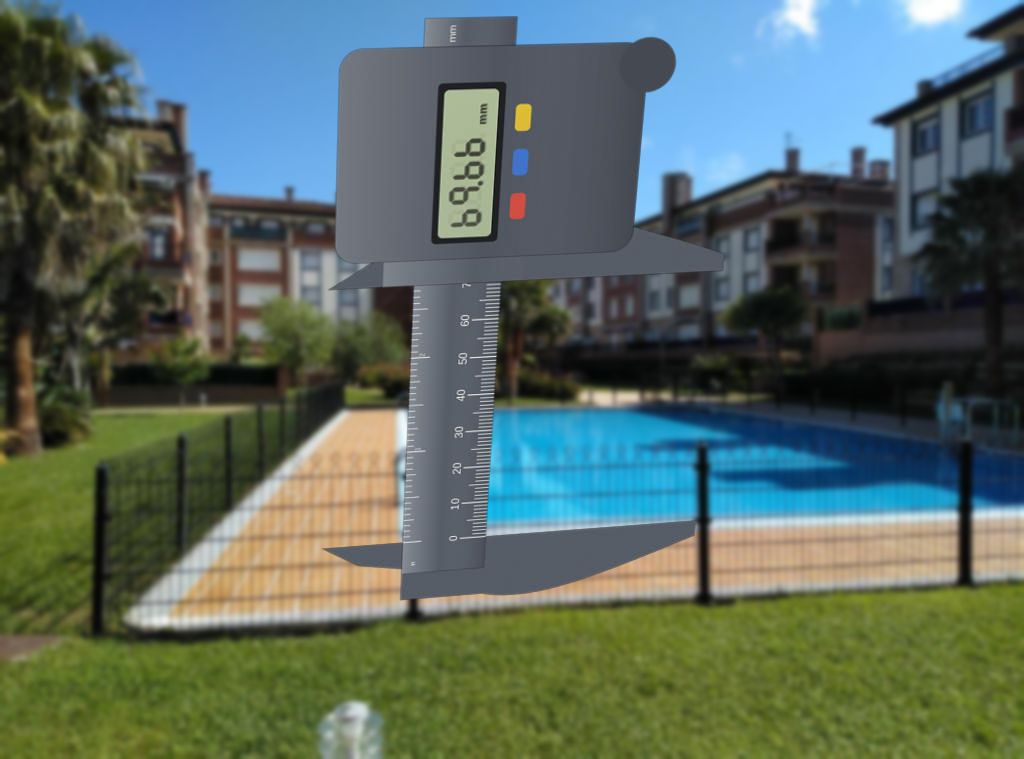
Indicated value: 69.66 mm
